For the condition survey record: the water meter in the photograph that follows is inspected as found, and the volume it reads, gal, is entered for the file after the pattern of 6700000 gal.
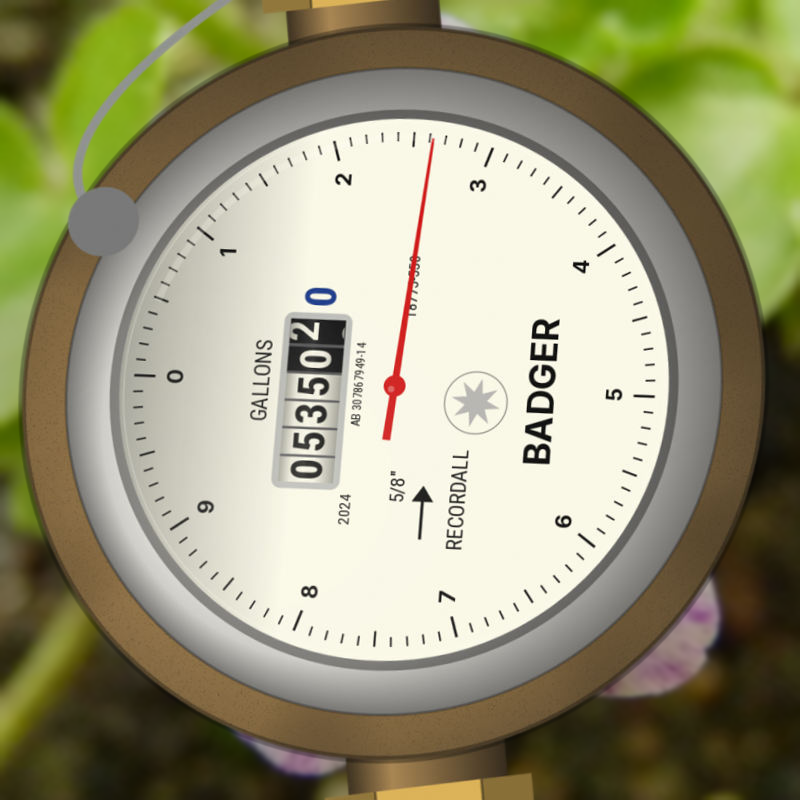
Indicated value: 535022.6 gal
